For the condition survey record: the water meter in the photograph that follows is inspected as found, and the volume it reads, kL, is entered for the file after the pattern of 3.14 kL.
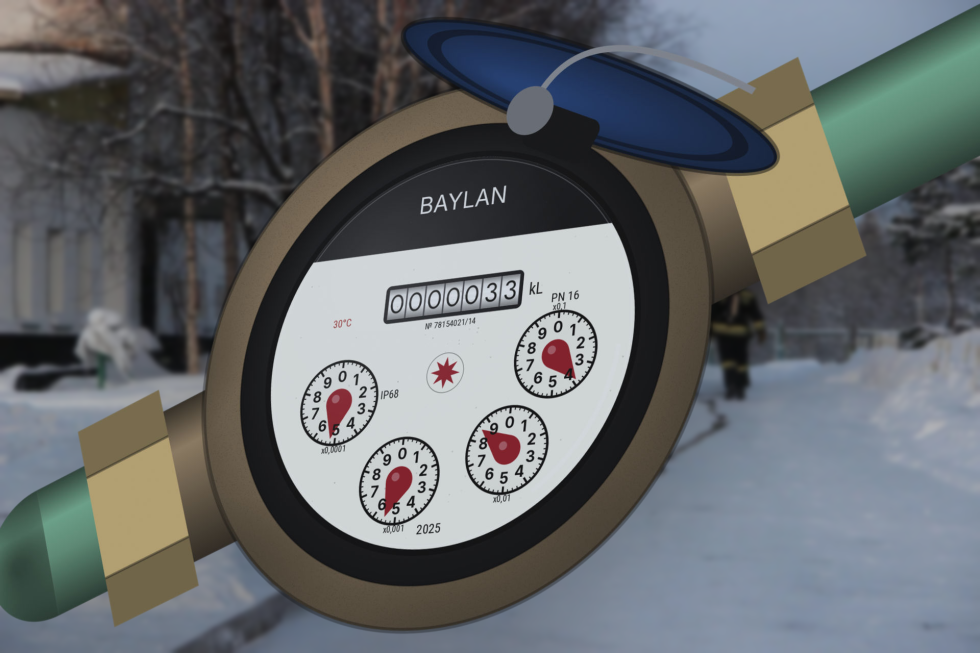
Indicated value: 33.3855 kL
